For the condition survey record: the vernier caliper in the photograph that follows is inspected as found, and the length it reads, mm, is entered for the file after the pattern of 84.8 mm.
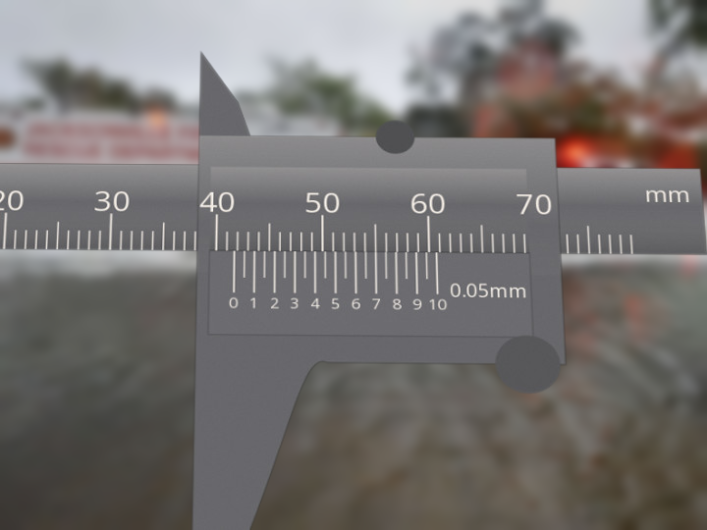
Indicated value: 41.7 mm
